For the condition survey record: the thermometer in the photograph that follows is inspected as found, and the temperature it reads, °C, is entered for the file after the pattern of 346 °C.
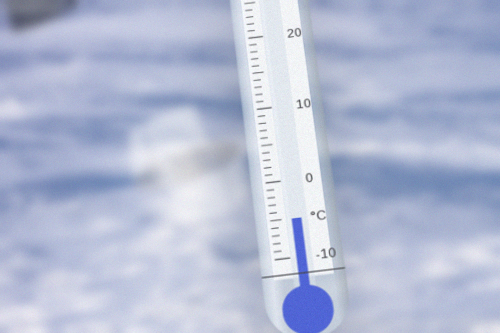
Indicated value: -5 °C
